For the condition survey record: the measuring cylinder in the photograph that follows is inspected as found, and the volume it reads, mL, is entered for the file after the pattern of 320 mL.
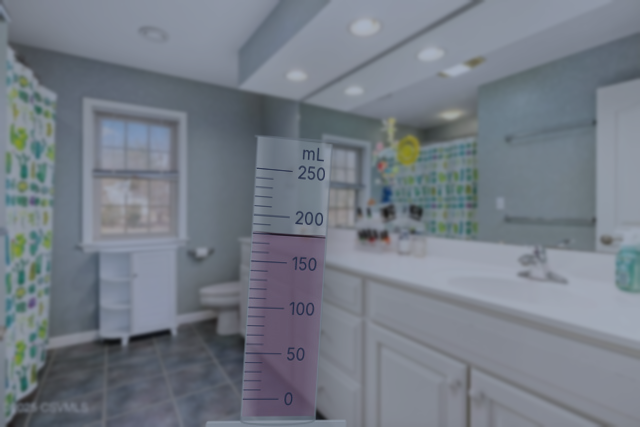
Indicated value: 180 mL
